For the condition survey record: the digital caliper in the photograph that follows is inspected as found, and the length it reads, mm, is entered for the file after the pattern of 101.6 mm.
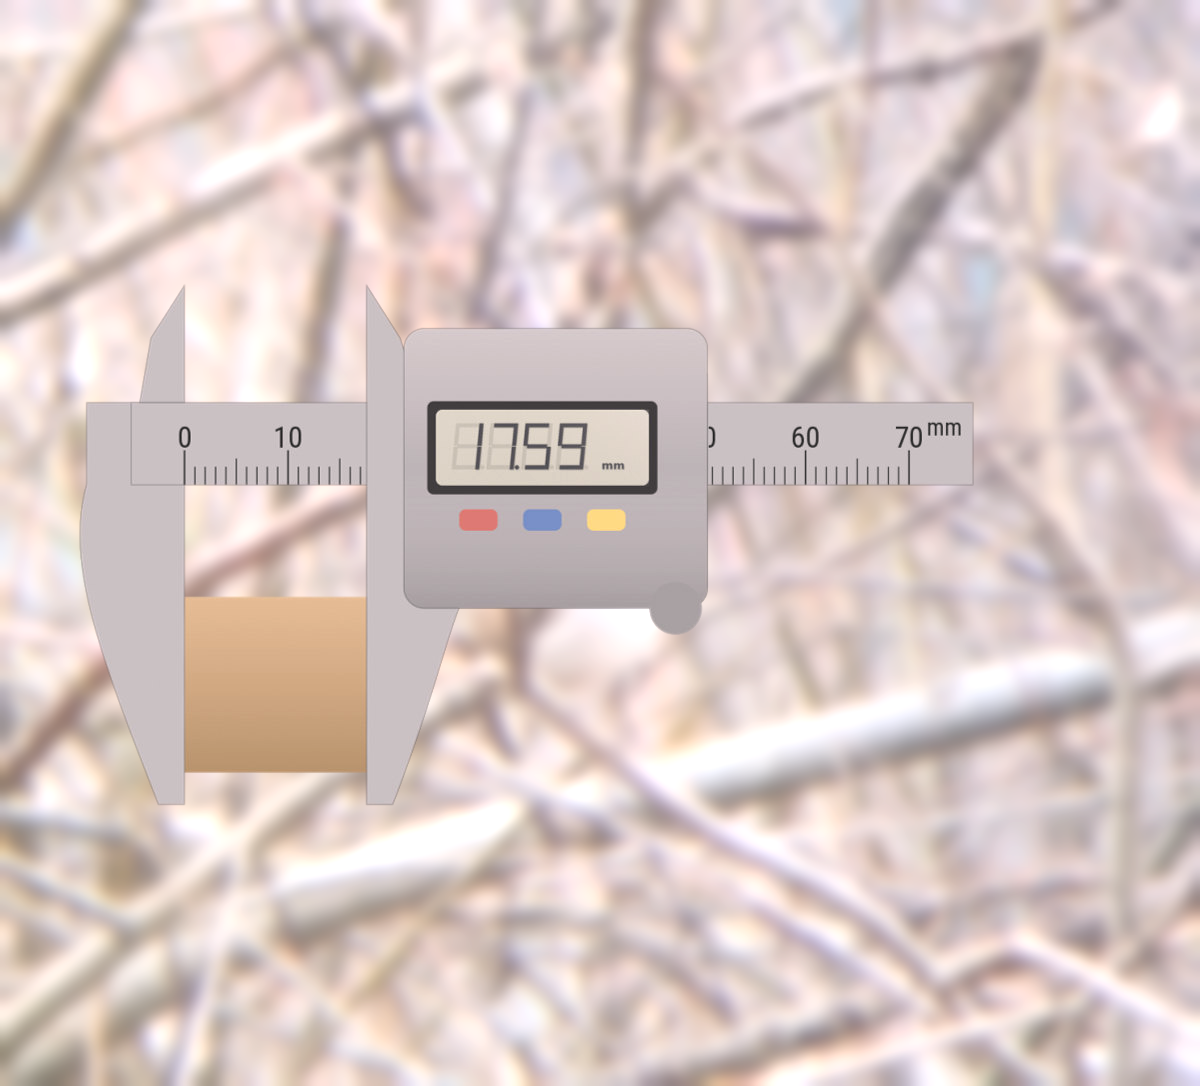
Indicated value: 17.59 mm
